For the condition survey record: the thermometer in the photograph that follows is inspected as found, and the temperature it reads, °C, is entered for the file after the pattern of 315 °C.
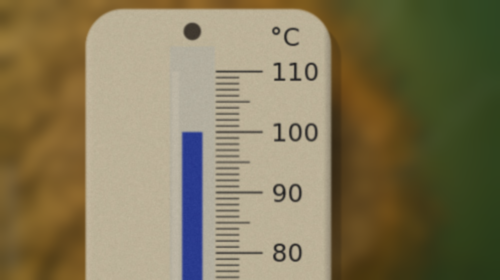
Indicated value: 100 °C
